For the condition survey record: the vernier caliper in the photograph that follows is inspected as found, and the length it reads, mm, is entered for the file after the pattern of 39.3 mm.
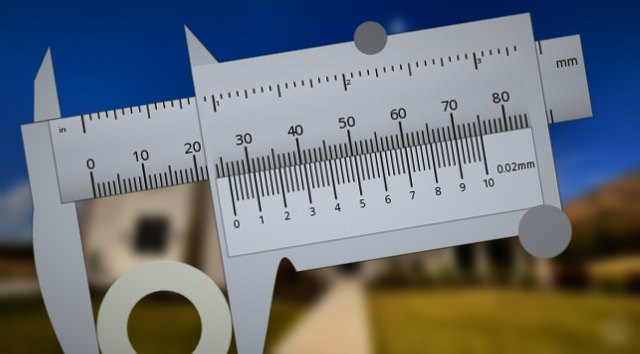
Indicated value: 26.0 mm
